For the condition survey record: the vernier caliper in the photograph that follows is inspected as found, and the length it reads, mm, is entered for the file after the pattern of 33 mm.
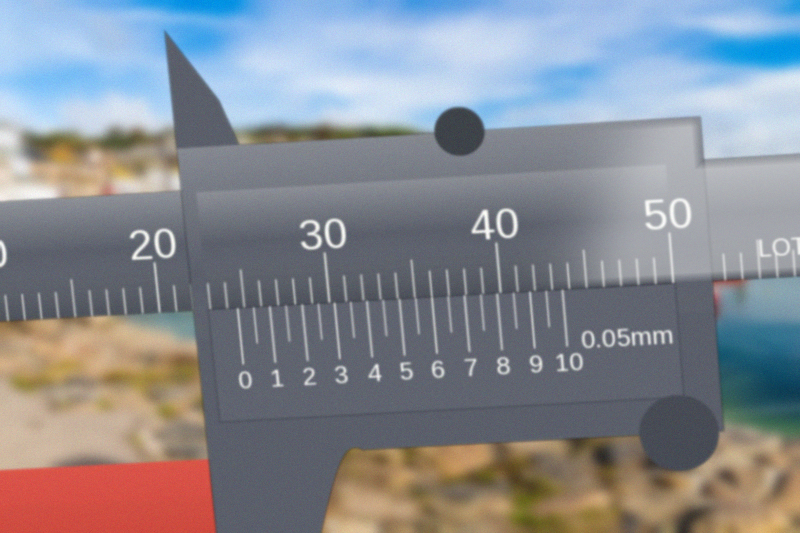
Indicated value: 24.6 mm
